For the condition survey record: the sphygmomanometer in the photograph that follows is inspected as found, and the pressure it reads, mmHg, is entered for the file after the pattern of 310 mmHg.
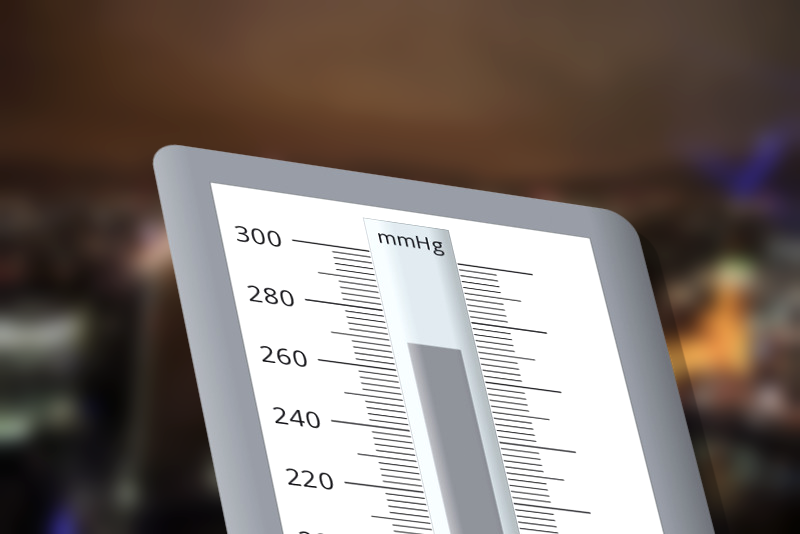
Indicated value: 270 mmHg
